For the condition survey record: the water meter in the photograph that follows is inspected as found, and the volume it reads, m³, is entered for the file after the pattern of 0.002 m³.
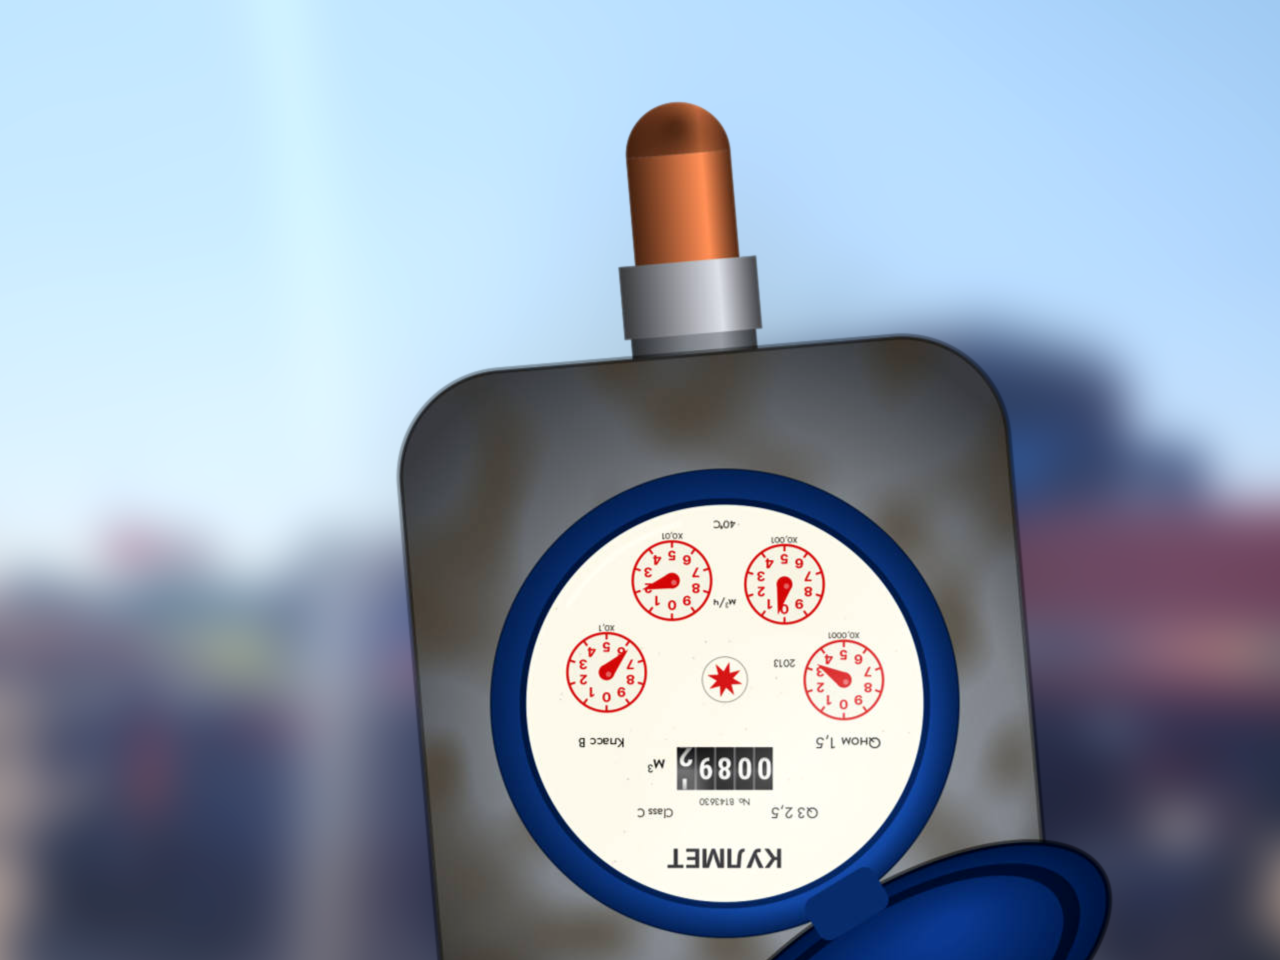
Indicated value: 891.6203 m³
